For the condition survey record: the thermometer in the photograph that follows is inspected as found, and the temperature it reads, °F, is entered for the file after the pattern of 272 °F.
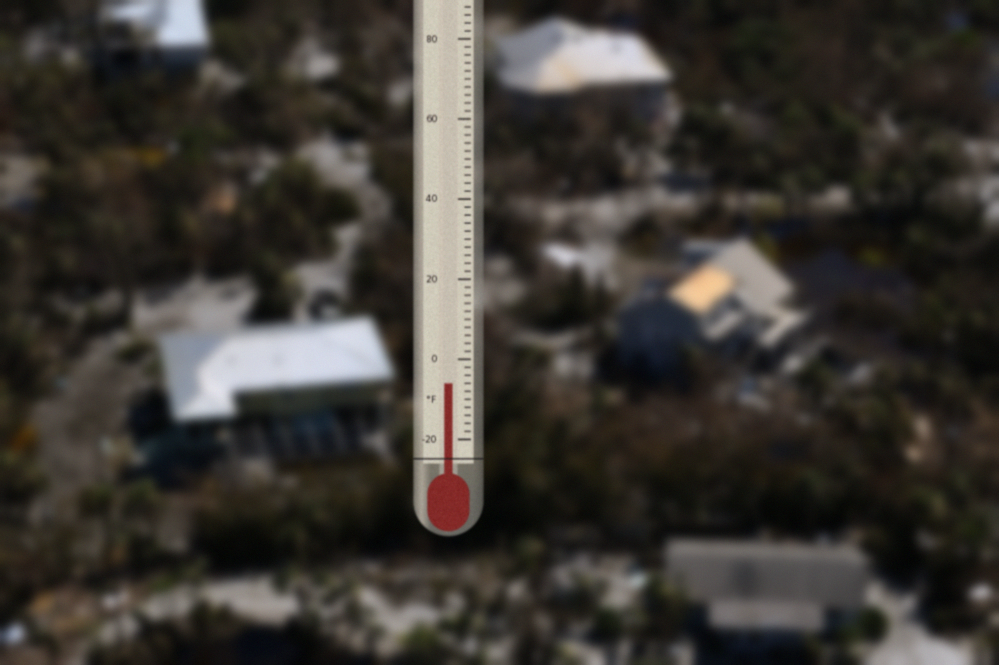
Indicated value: -6 °F
